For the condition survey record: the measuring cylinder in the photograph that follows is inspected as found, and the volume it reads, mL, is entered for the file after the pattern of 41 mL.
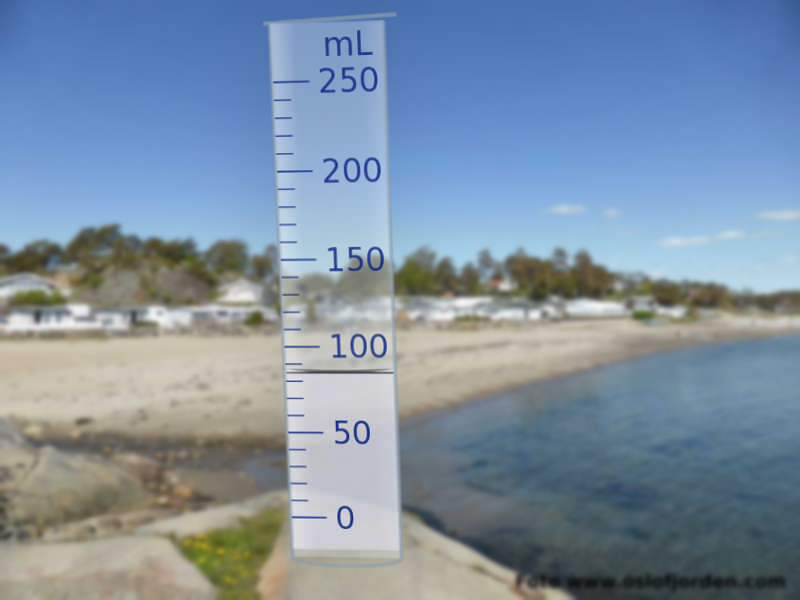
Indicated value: 85 mL
